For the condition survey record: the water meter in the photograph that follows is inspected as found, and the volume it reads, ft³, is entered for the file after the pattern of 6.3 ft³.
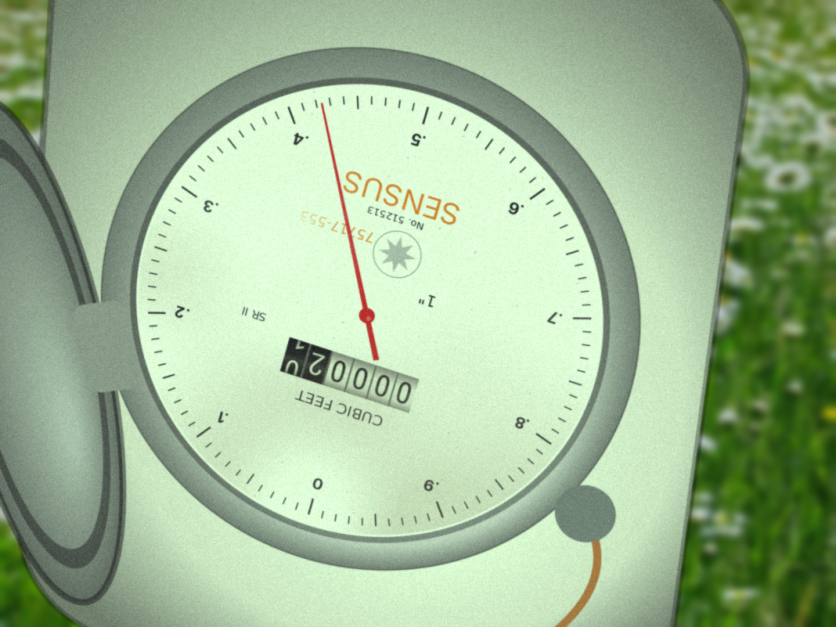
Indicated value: 20.42 ft³
